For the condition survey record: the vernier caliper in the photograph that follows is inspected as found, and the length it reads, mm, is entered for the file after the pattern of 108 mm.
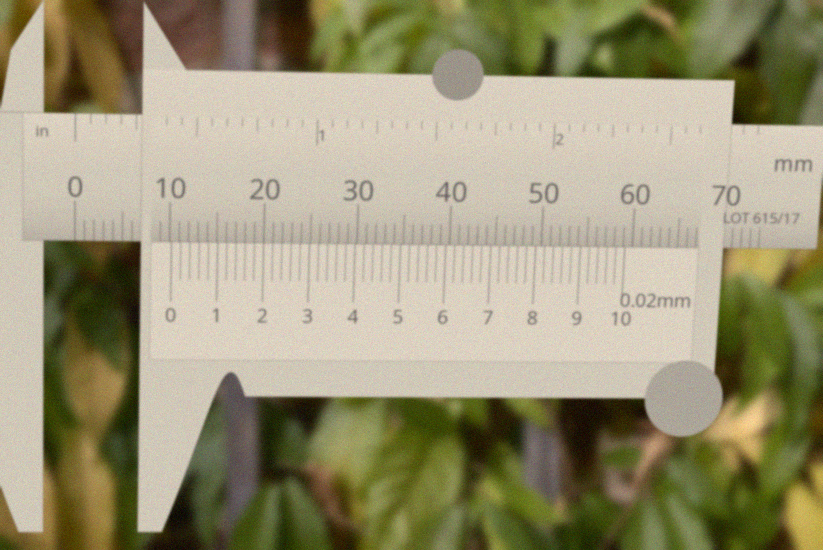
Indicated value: 10.2 mm
